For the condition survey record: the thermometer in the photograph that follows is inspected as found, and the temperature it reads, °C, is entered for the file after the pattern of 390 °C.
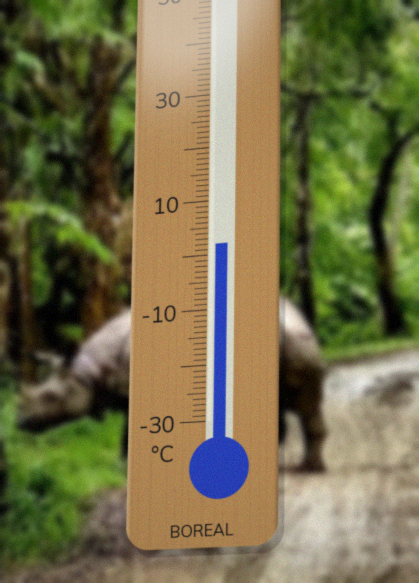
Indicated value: 2 °C
